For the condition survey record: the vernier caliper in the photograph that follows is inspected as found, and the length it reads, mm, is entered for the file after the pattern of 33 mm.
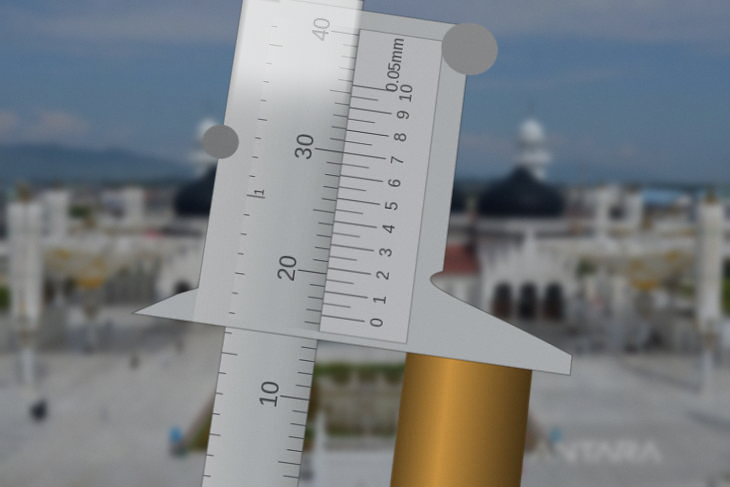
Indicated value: 16.7 mm
